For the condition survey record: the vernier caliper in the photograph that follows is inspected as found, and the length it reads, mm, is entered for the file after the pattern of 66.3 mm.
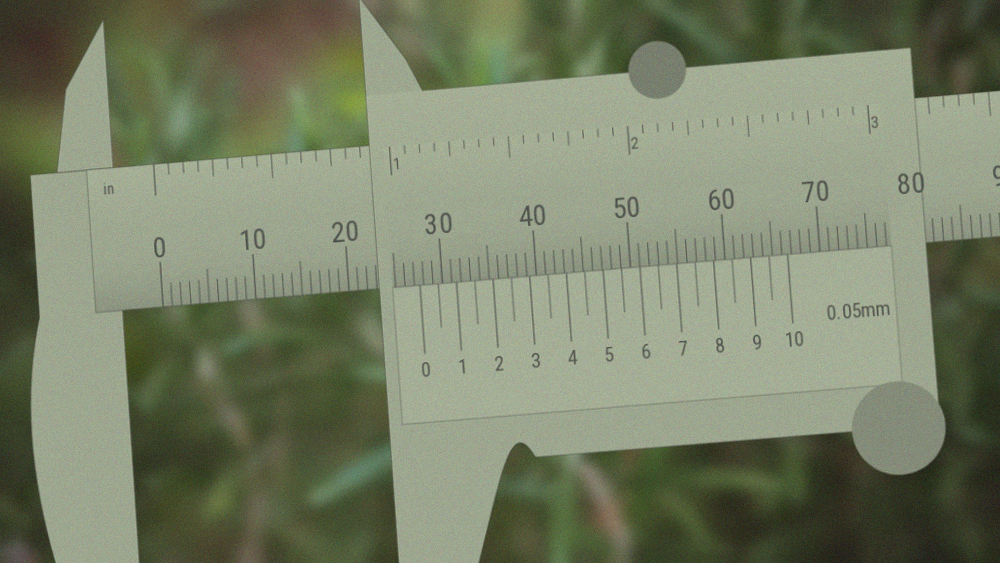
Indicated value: 27.6 mm
